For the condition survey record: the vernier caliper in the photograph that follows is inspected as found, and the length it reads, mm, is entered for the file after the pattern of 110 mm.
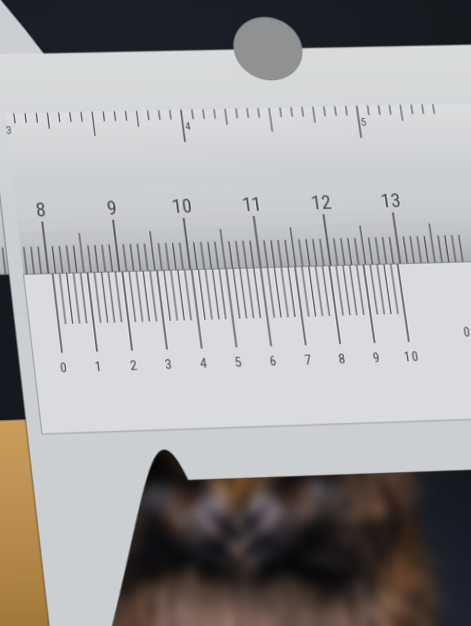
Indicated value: 80.6 mm
